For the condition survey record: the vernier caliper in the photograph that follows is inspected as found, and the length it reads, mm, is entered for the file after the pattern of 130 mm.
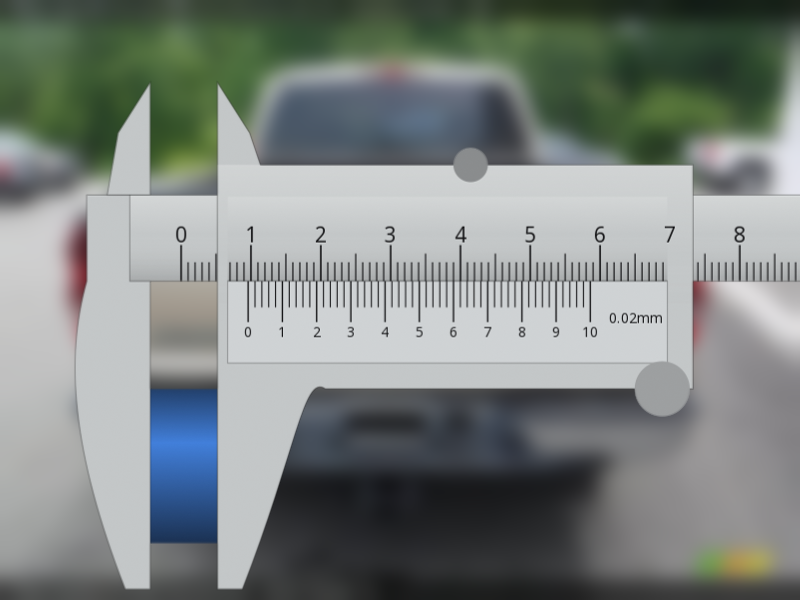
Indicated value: 9.6 mm
